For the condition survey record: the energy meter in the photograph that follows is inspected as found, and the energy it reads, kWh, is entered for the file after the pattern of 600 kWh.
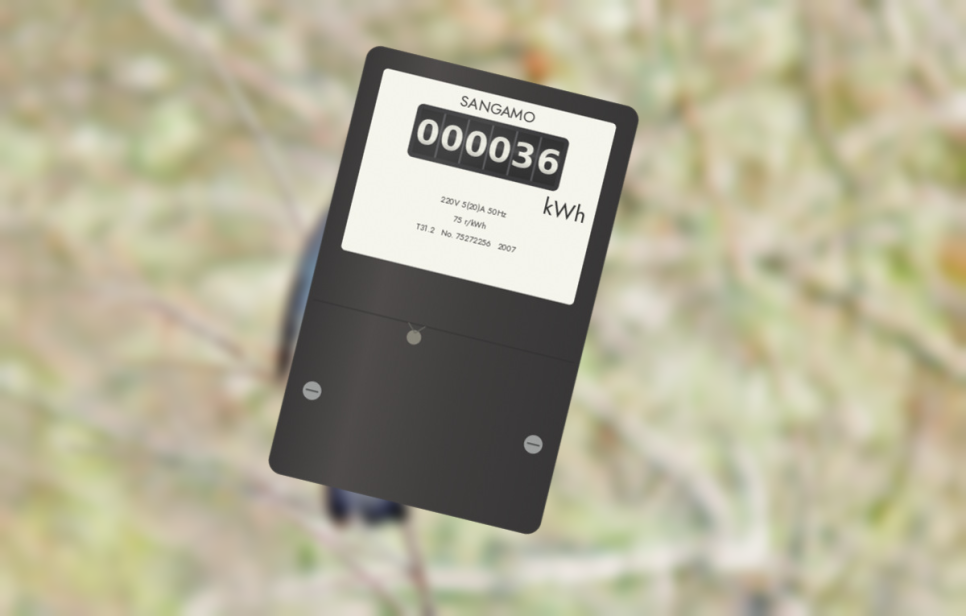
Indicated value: 36 kWh
